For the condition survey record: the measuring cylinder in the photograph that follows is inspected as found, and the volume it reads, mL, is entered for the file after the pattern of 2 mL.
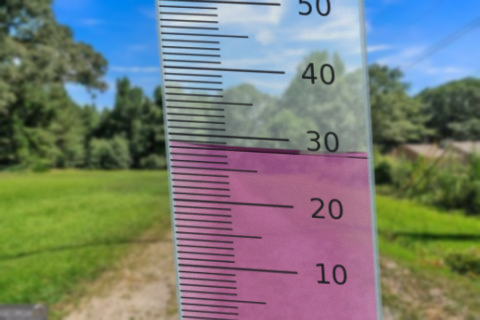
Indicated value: 28 mL
